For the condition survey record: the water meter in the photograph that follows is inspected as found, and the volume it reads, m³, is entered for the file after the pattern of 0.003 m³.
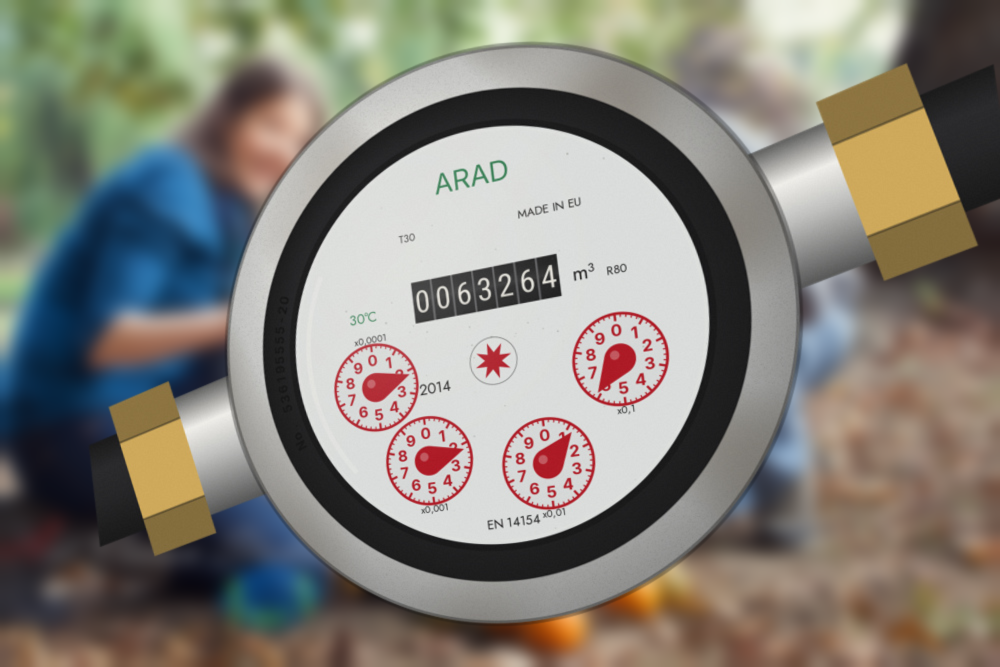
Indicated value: 63264.6122 m³
